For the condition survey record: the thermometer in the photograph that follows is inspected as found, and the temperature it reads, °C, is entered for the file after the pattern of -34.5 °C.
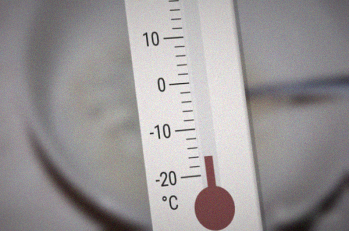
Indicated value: -16 °C
